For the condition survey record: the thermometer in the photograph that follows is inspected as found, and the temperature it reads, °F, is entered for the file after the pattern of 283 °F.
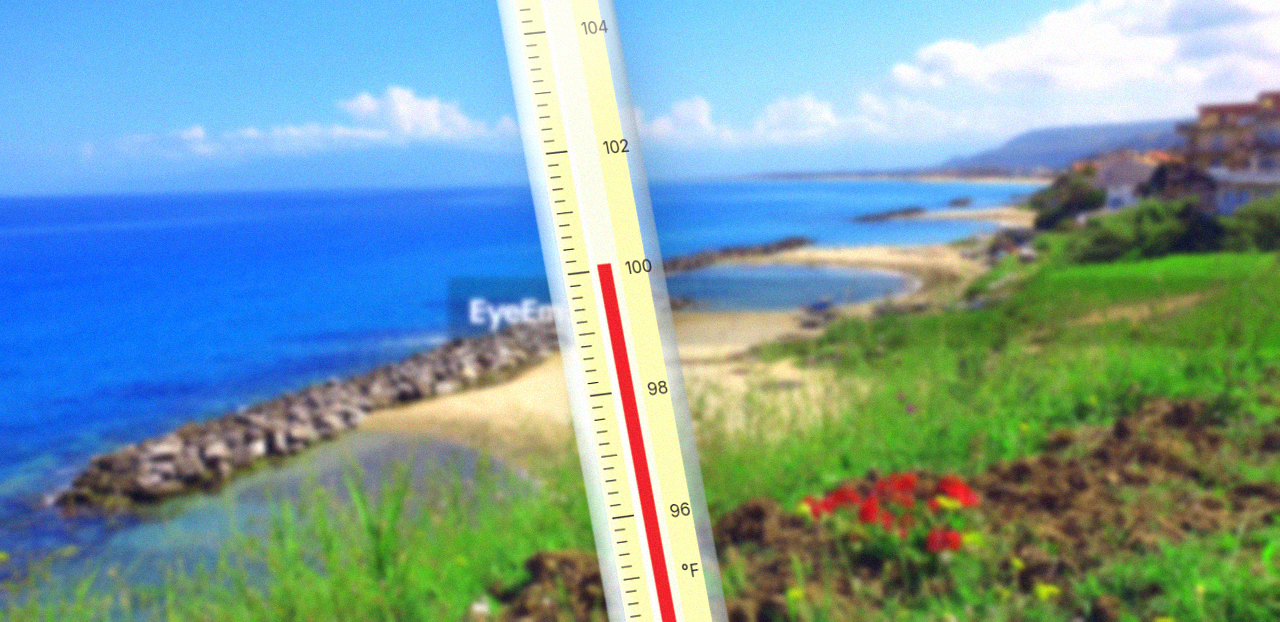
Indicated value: 100.1 °F
